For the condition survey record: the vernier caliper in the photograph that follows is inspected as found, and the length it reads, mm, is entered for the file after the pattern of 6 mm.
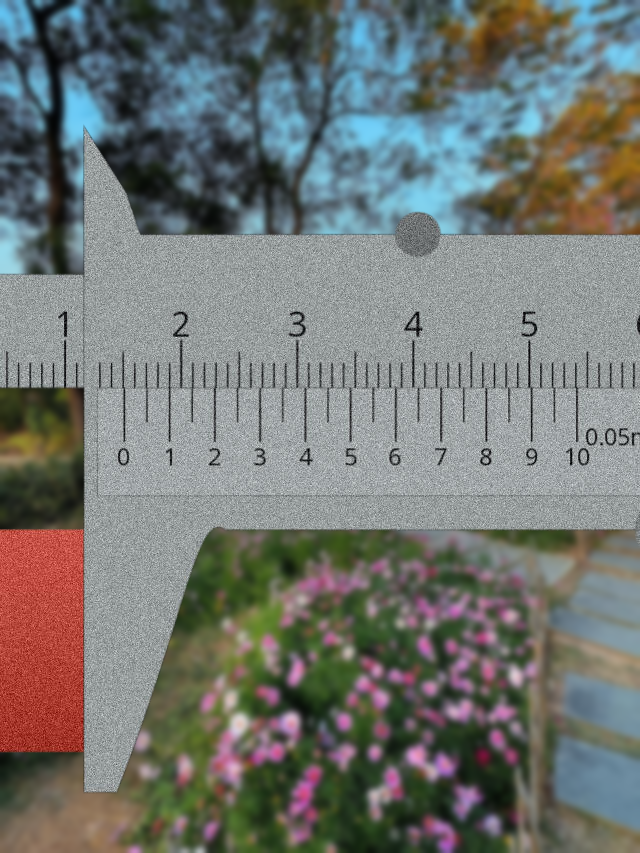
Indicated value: 15.1 mm
